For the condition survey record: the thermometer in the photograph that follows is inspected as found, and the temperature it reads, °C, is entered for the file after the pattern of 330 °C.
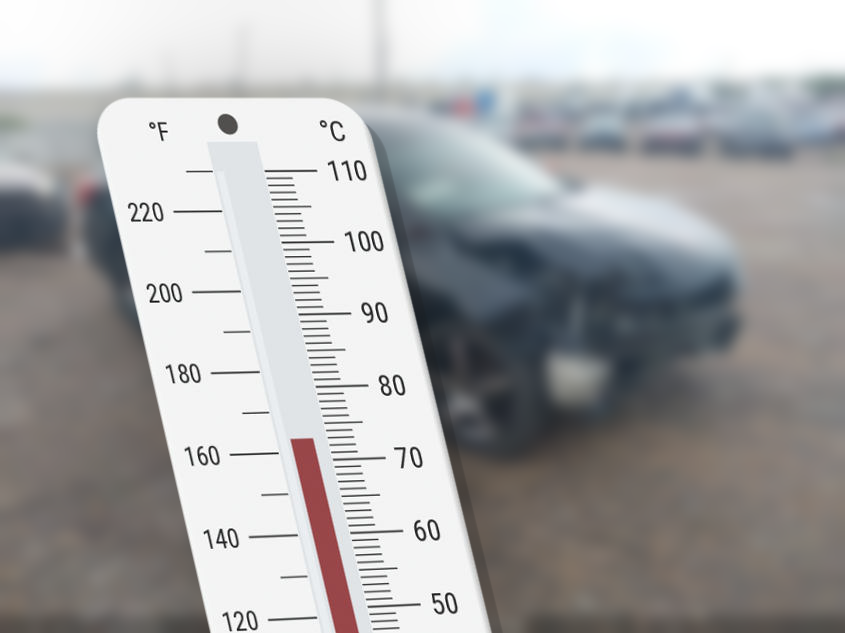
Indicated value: 73 °C
